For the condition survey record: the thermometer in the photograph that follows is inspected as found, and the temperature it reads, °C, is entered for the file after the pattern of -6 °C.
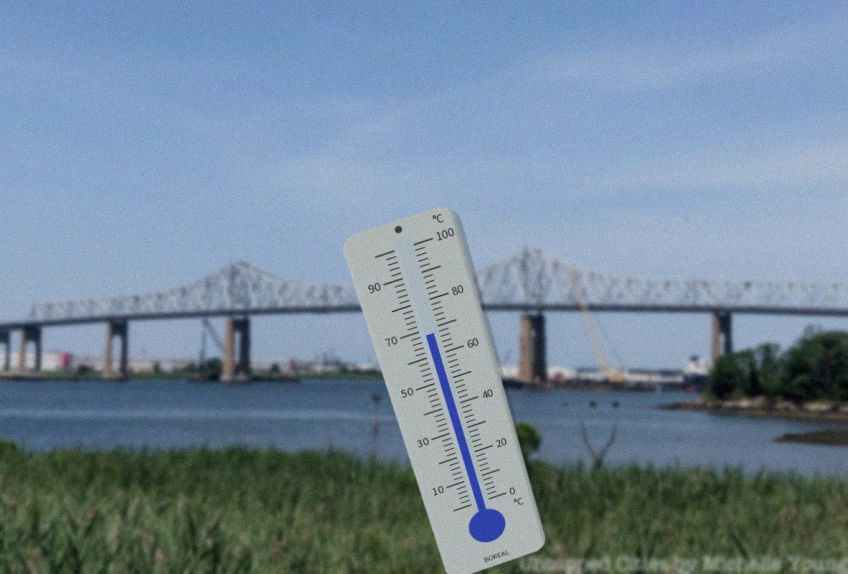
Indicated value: 68 °C
